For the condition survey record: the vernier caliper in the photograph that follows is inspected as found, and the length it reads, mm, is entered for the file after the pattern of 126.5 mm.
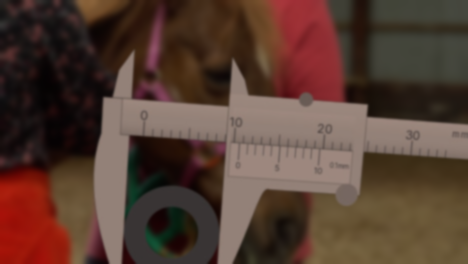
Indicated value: 10.6 mm
